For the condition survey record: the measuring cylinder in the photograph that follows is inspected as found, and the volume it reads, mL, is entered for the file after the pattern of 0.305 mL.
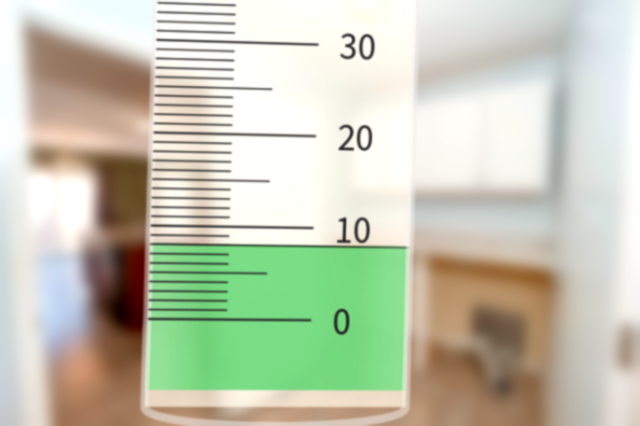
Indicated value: 8 mL
